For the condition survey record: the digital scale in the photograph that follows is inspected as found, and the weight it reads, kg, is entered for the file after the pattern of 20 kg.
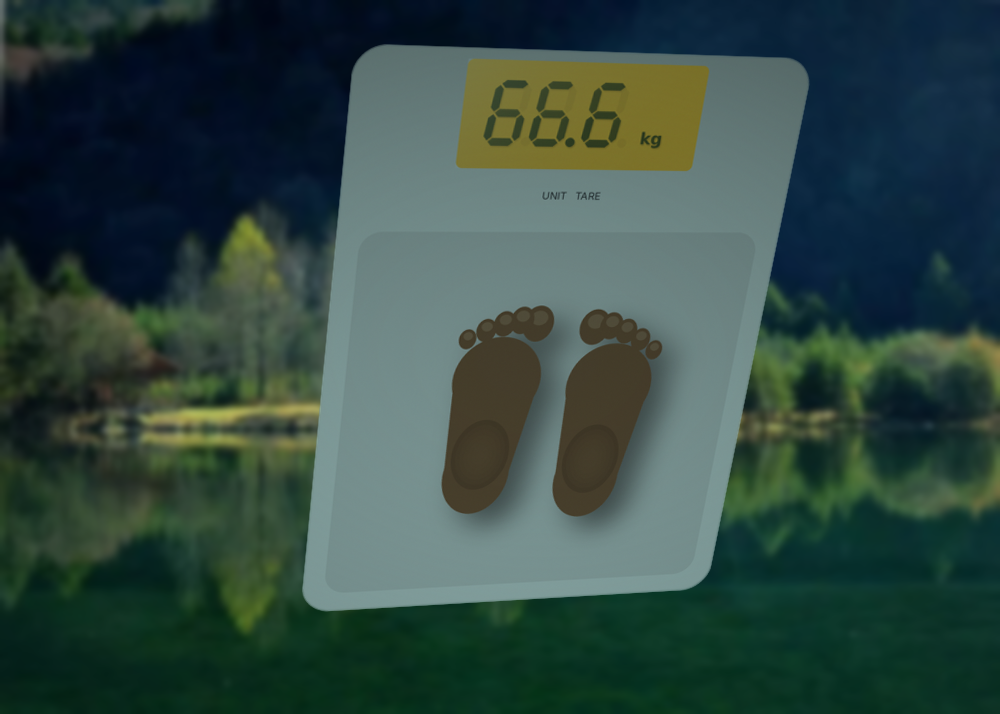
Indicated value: 66.6 kg
